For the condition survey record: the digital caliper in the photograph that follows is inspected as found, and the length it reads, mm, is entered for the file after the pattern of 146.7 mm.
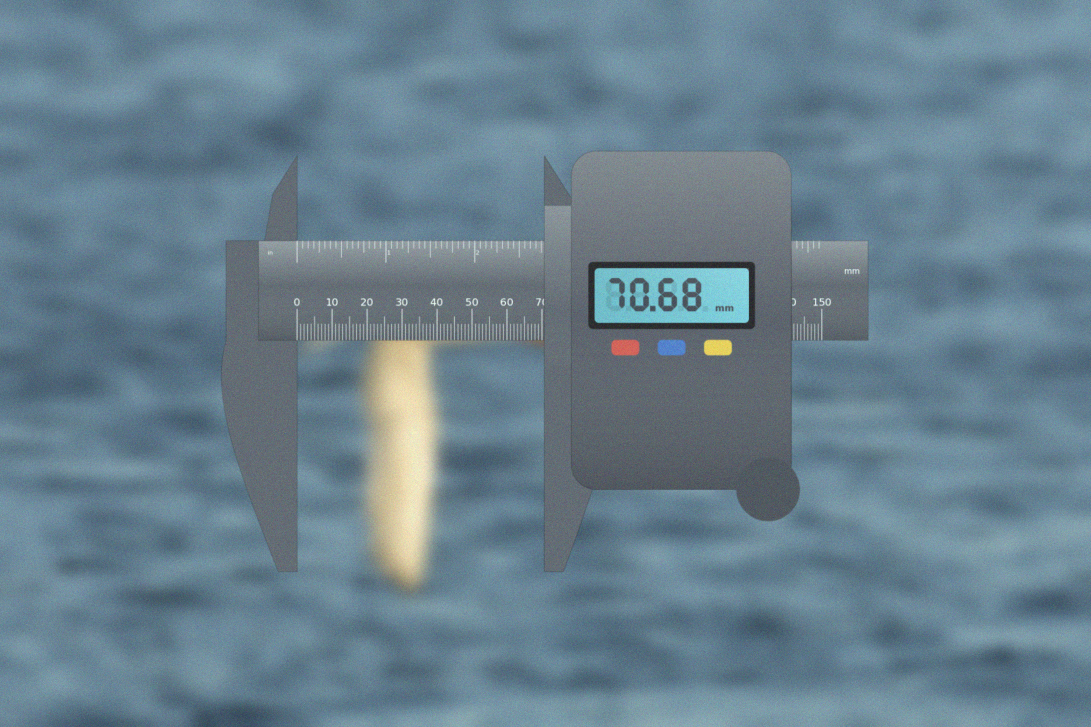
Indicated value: 70.68 mm
